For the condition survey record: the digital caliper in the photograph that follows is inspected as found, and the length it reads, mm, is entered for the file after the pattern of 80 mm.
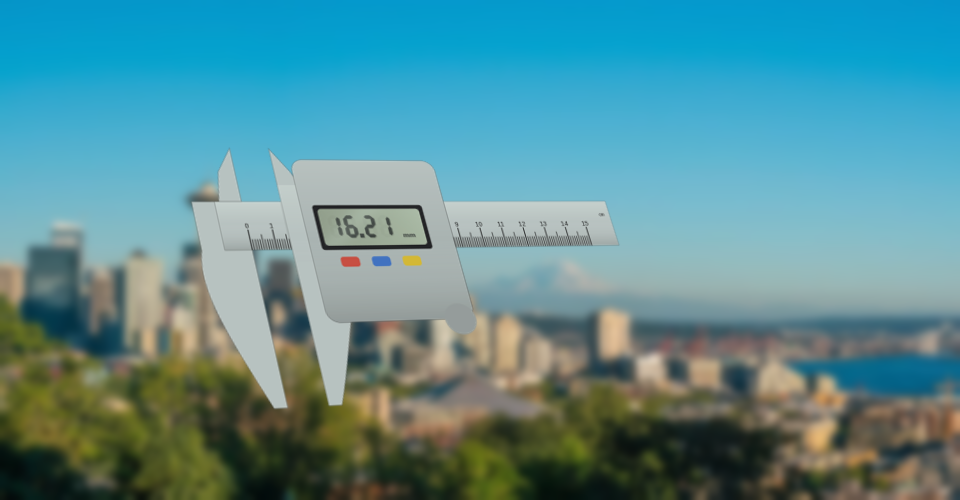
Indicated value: 16.21 mm
